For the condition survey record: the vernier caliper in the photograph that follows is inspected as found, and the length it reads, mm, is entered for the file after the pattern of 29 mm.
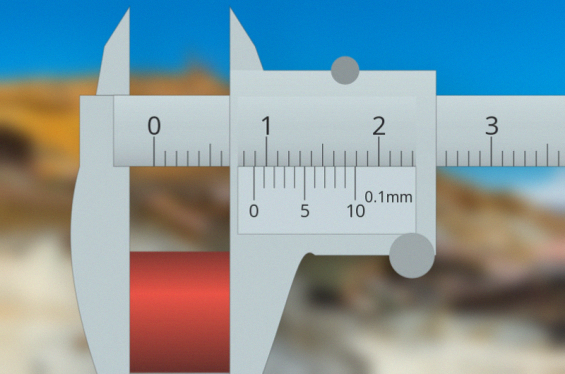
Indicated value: 8.9 mm
